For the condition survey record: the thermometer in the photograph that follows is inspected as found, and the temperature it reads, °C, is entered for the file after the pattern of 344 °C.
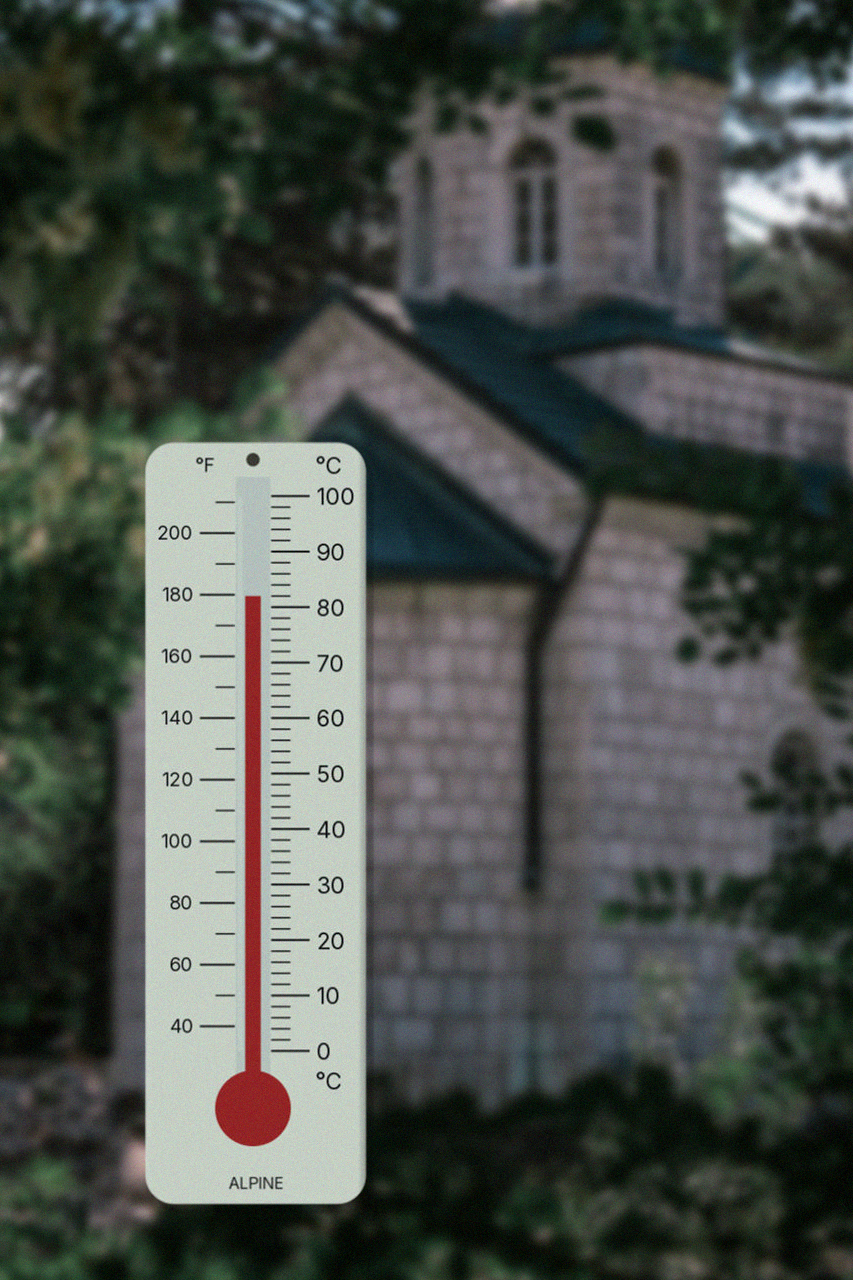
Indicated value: 82 °C
